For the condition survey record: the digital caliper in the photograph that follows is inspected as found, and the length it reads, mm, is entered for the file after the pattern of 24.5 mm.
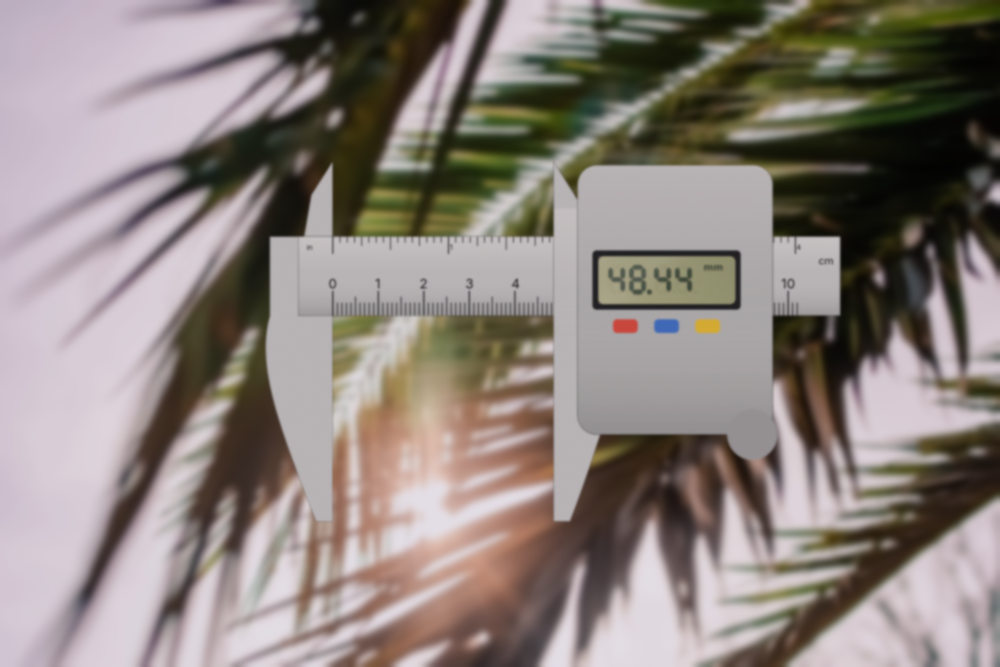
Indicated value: 48.44 mm
